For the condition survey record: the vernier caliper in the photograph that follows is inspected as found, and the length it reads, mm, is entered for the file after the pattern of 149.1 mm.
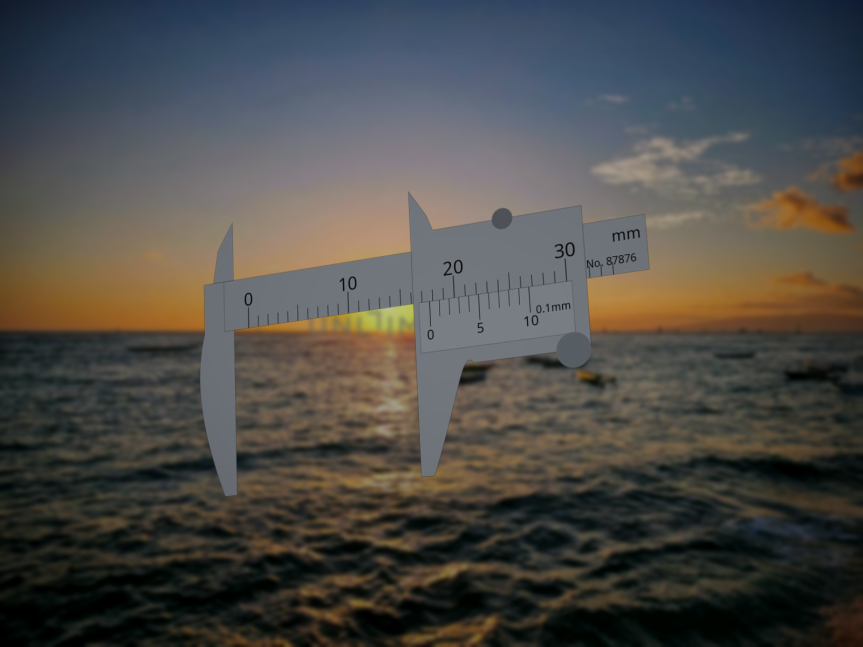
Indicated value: 17.7 mm
